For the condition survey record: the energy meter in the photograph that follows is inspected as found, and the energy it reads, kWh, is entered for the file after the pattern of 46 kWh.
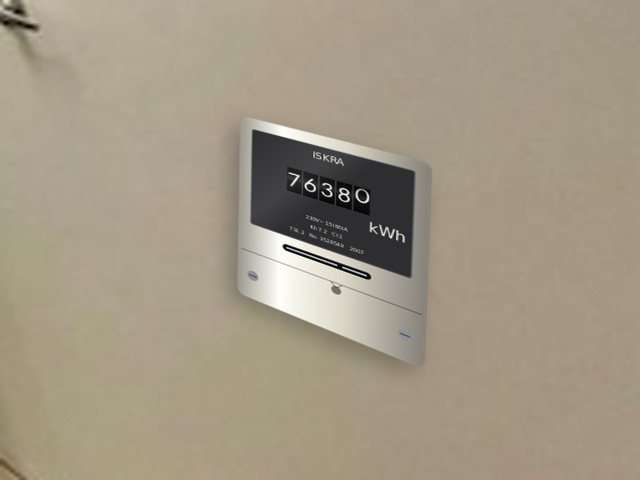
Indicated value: 76380 kWh
